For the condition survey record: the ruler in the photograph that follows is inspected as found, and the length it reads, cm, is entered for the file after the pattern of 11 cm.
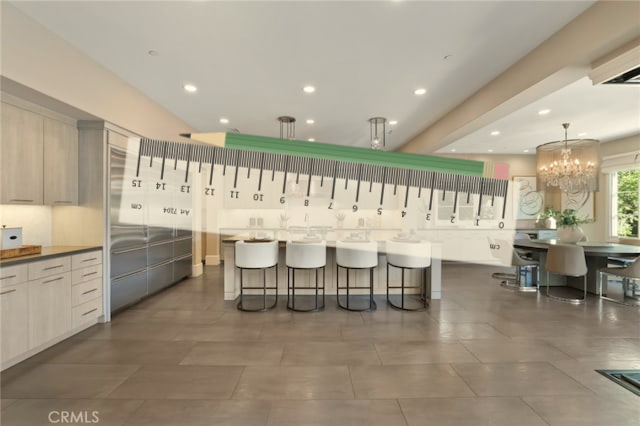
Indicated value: 13.5 cm
